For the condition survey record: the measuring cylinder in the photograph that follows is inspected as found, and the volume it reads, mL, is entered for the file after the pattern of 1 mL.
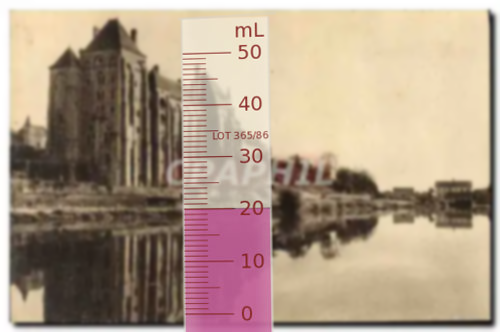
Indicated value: 20 mL
